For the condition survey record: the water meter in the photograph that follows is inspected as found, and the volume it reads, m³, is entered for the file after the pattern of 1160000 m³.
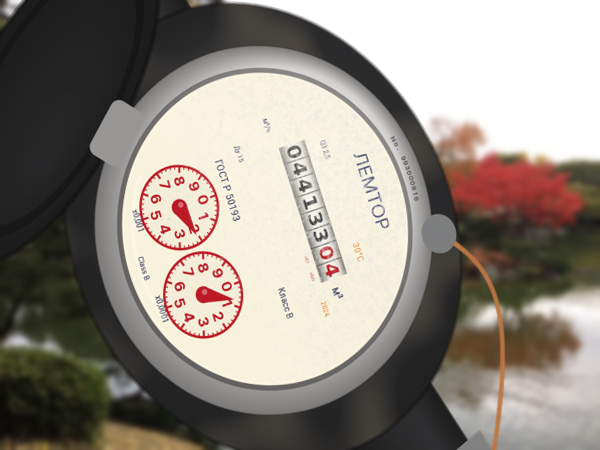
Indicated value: 44133.0420 m³
